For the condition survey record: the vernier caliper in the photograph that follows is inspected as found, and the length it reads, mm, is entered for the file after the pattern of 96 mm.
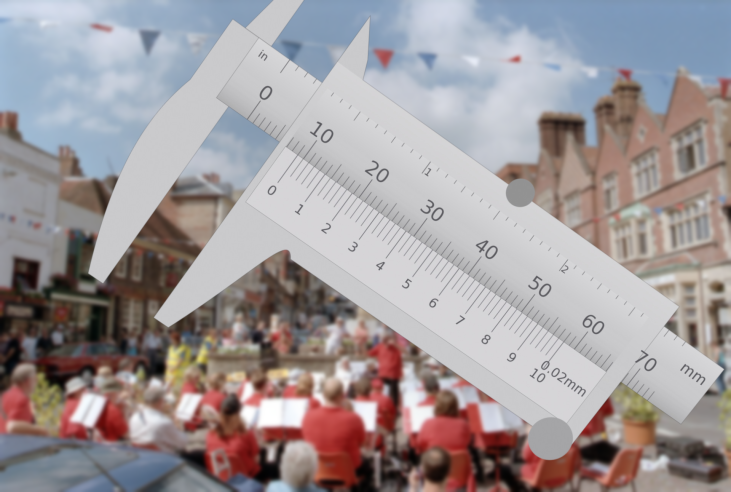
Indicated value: 9.0 mm
